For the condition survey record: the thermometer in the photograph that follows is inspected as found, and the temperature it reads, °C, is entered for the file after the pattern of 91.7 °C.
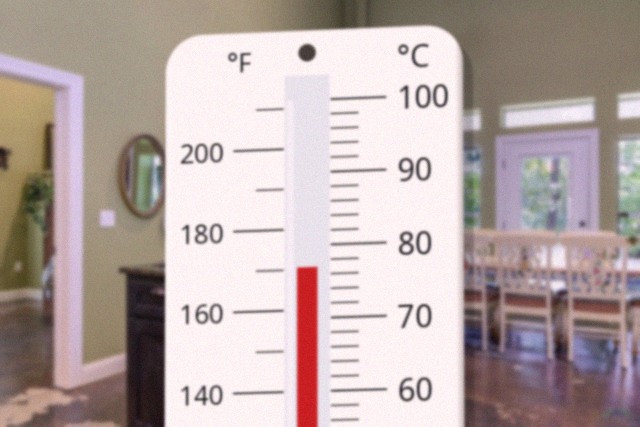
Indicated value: 77 °C
